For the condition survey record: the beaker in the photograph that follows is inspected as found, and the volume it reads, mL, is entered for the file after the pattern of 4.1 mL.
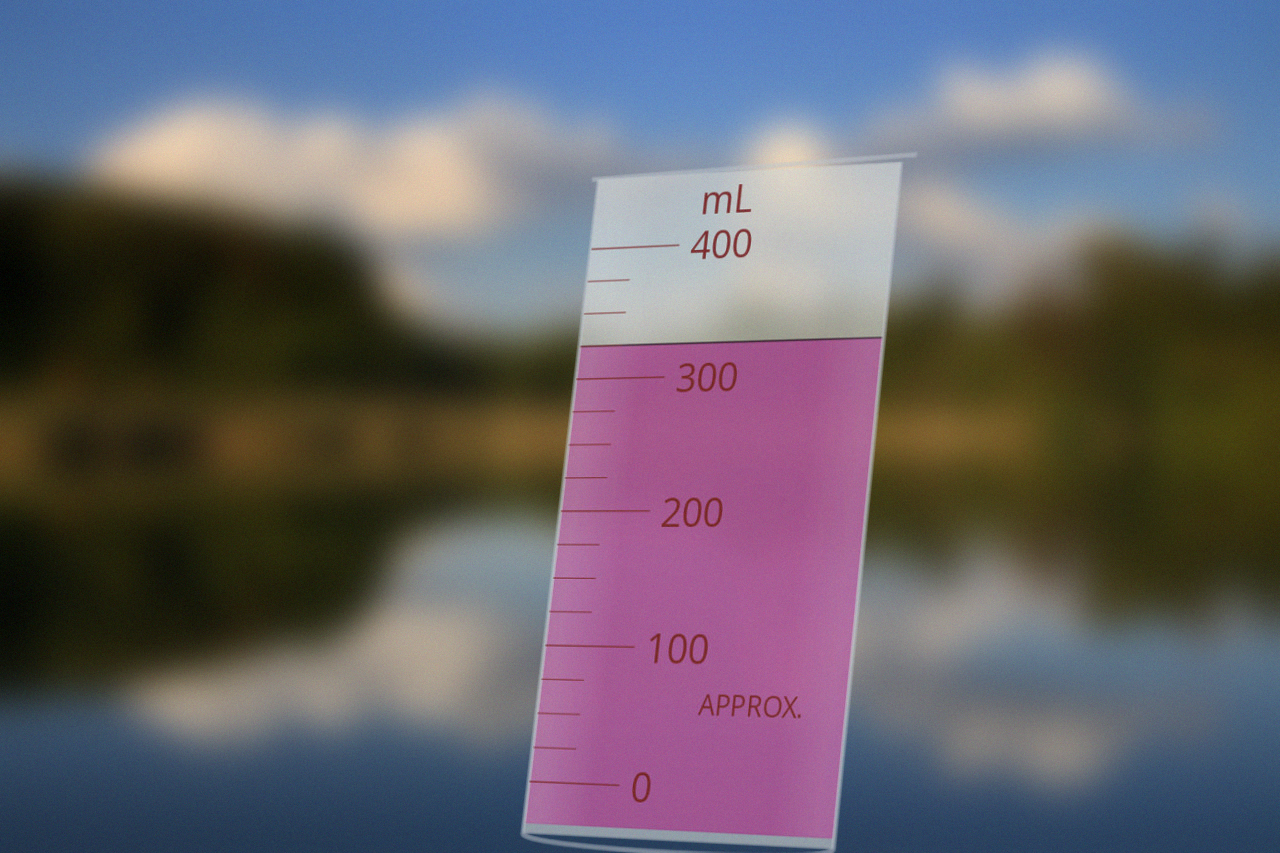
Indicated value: 325 mL
